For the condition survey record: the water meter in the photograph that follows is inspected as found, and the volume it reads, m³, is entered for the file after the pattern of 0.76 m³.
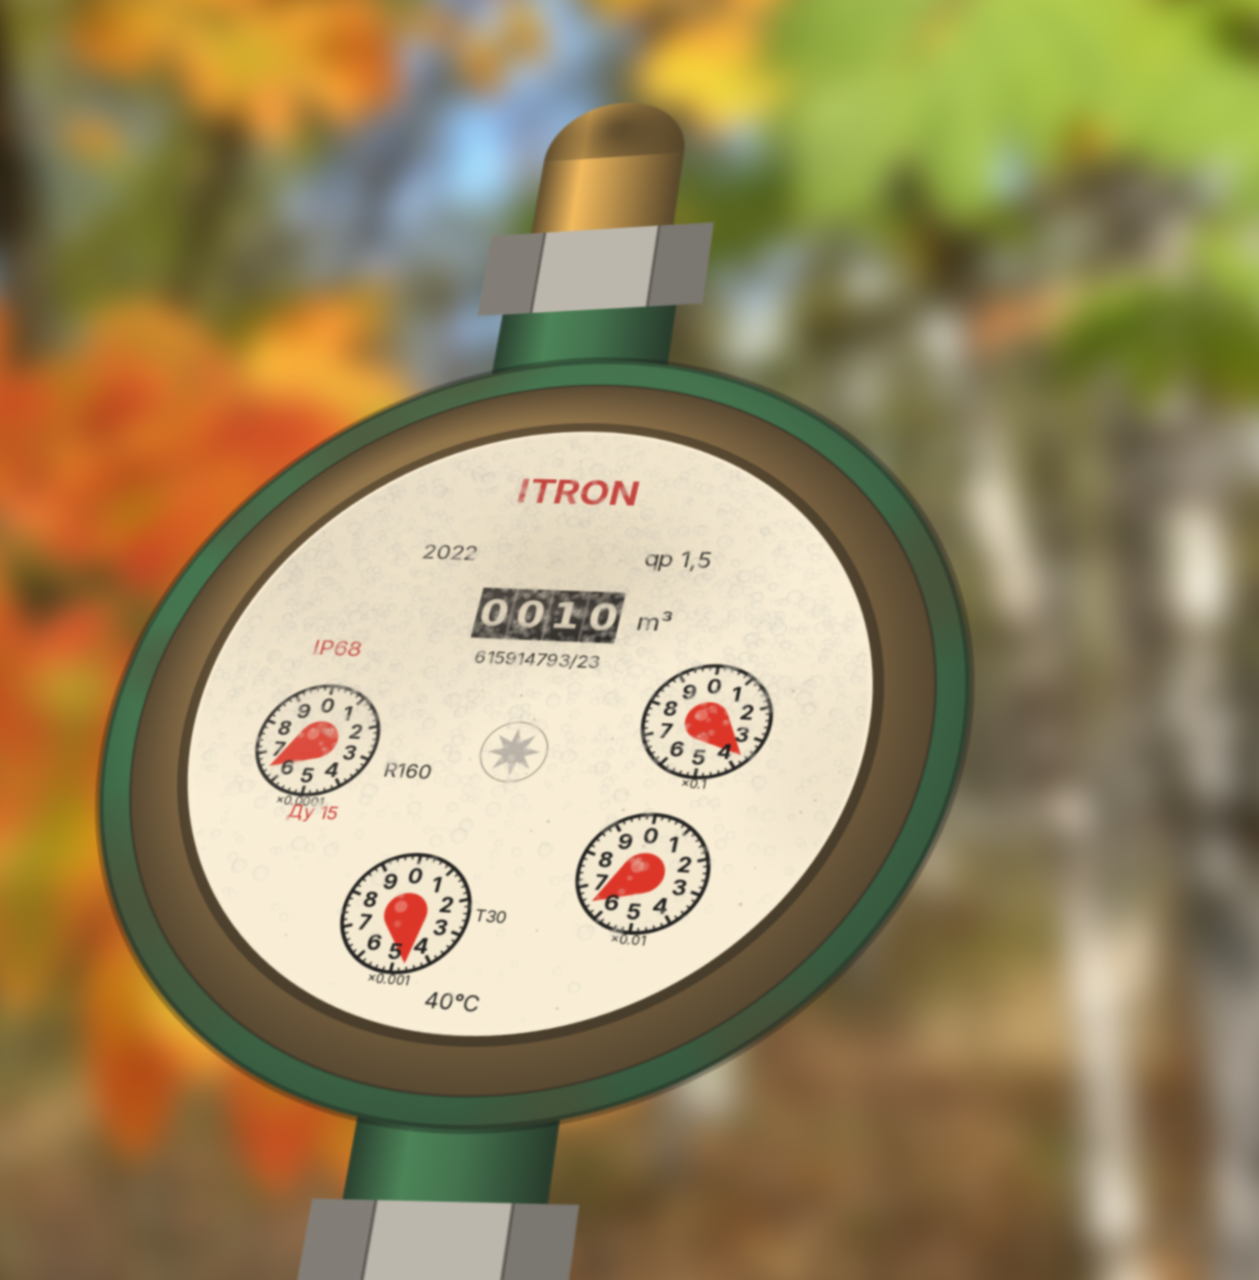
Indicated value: 10.3646 m³
